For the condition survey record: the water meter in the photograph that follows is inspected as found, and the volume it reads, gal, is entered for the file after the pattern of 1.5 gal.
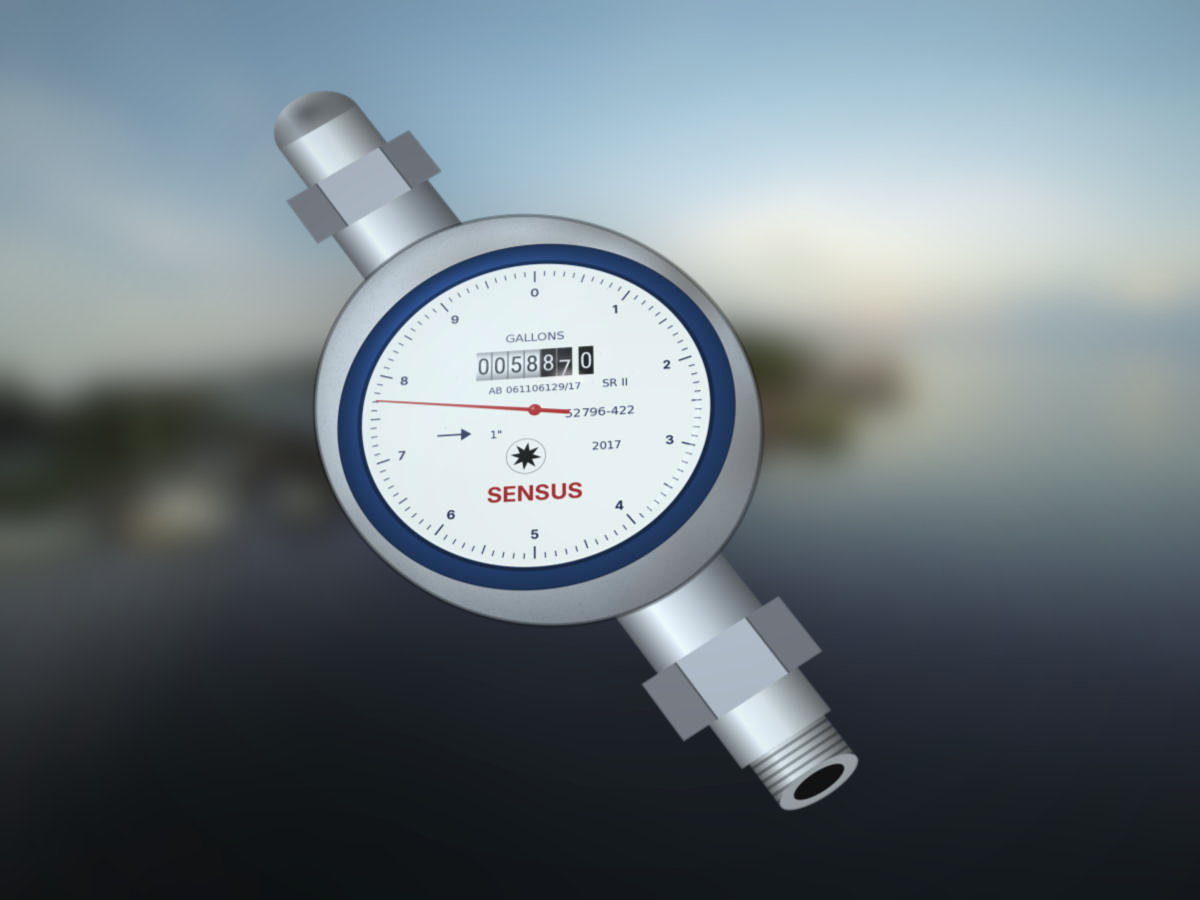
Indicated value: 58867.7 gal
